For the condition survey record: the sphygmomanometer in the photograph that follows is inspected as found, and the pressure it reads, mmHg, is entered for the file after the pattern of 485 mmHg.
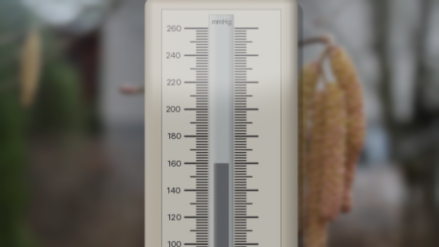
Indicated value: 160 mmHg
